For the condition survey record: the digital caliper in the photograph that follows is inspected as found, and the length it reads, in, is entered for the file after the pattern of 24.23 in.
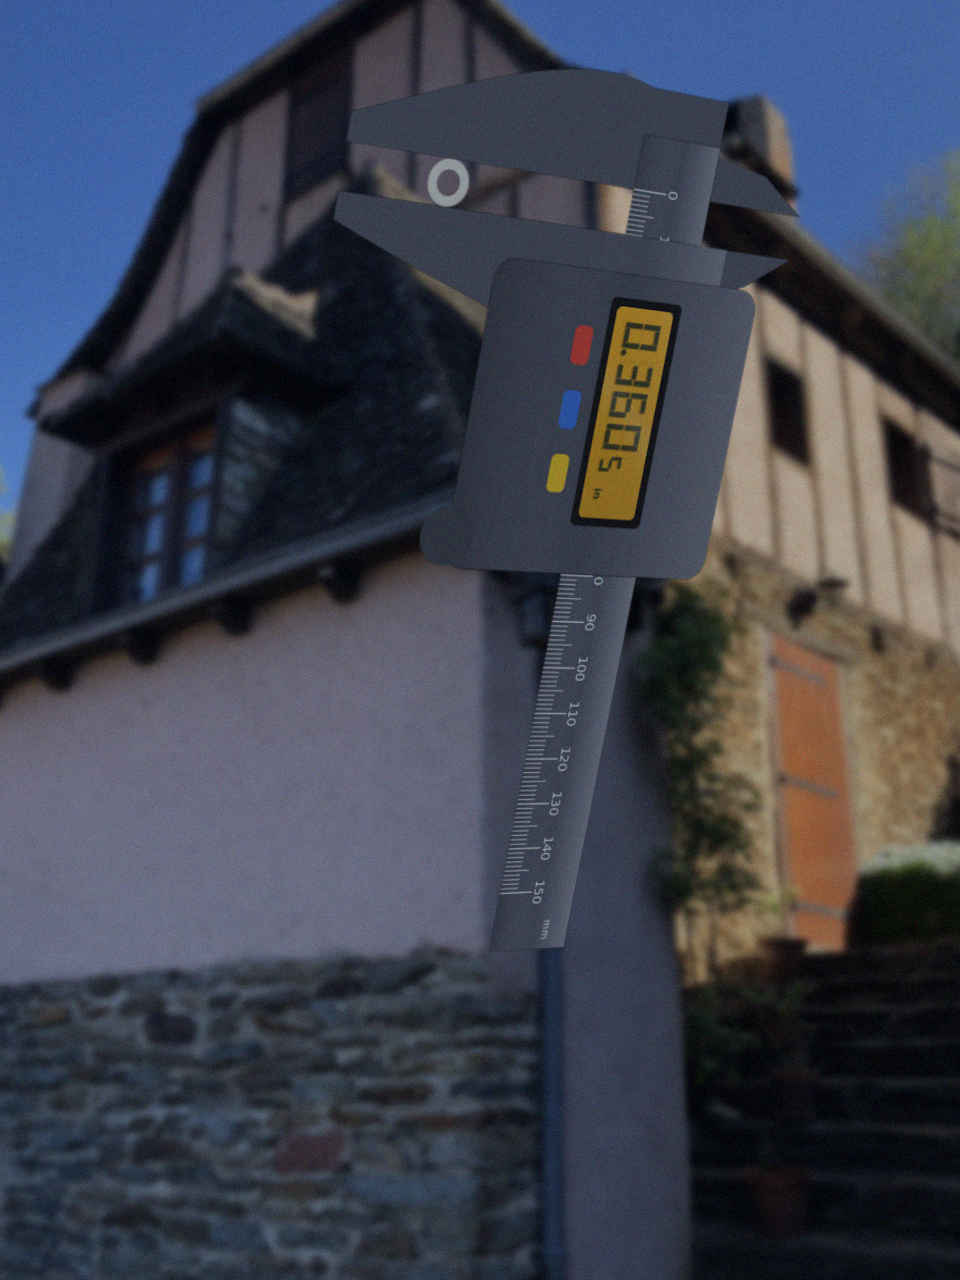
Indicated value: 0.3605 in
